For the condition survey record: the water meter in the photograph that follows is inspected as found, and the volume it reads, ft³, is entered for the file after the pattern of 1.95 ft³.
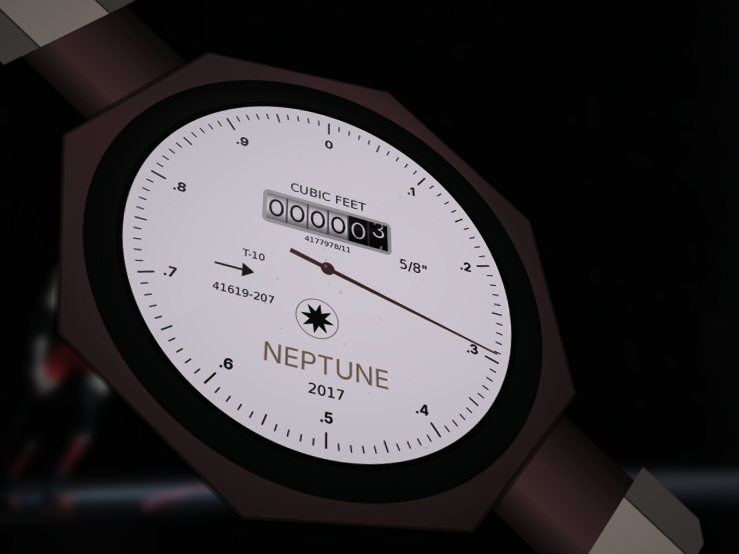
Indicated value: 3.29 ft³
